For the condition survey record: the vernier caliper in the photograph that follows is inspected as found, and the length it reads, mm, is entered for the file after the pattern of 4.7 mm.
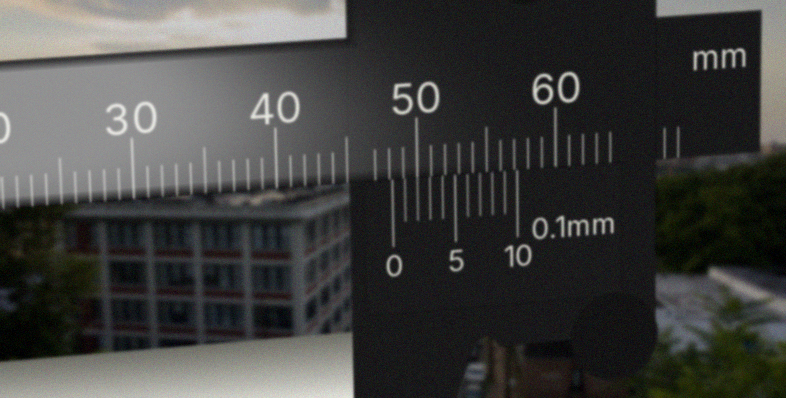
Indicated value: 48.2 mm
